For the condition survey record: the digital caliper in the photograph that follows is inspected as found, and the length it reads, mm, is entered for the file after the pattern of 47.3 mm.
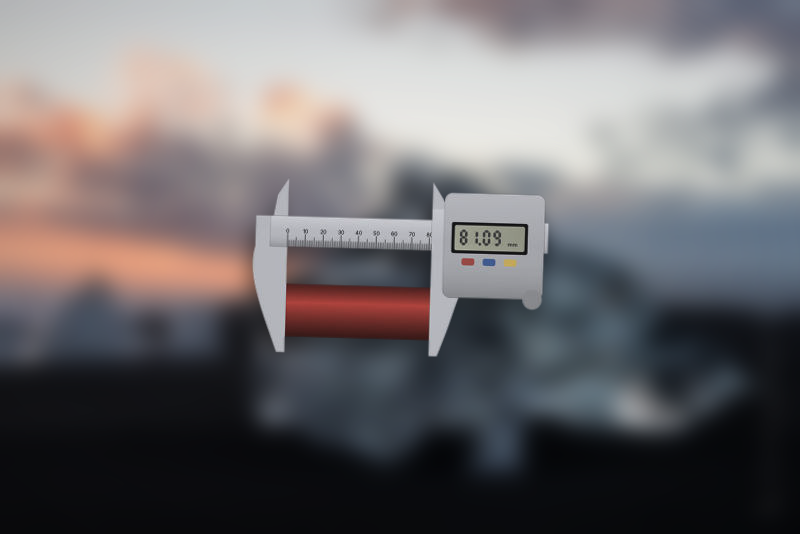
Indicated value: 81.09 mm
